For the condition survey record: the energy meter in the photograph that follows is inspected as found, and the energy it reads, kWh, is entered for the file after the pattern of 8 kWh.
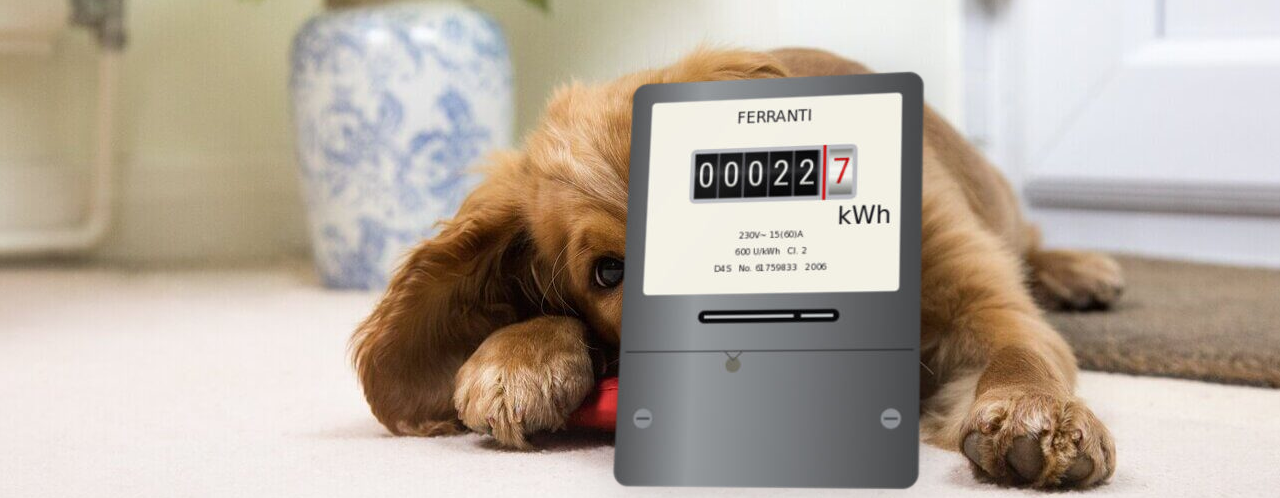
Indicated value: 22.7 kWh
